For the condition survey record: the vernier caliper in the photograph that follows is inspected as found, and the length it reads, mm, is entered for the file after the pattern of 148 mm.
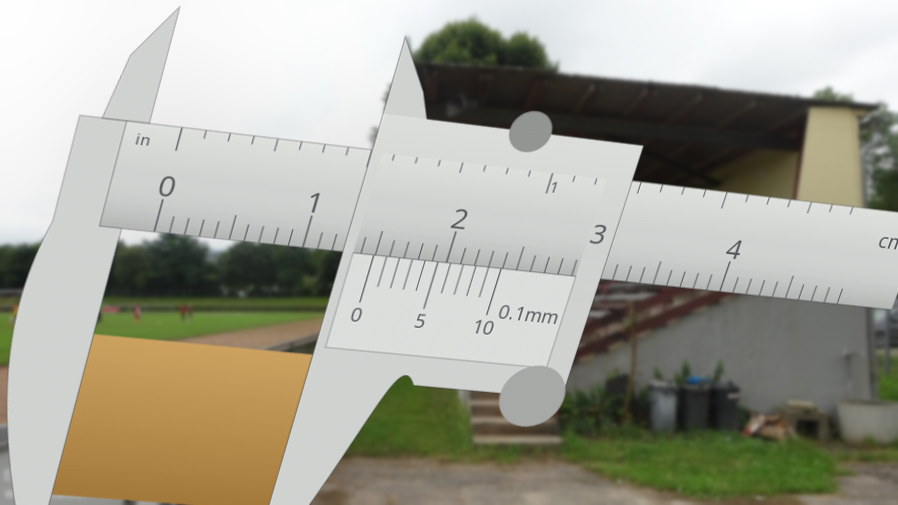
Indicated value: 14.9 mm
